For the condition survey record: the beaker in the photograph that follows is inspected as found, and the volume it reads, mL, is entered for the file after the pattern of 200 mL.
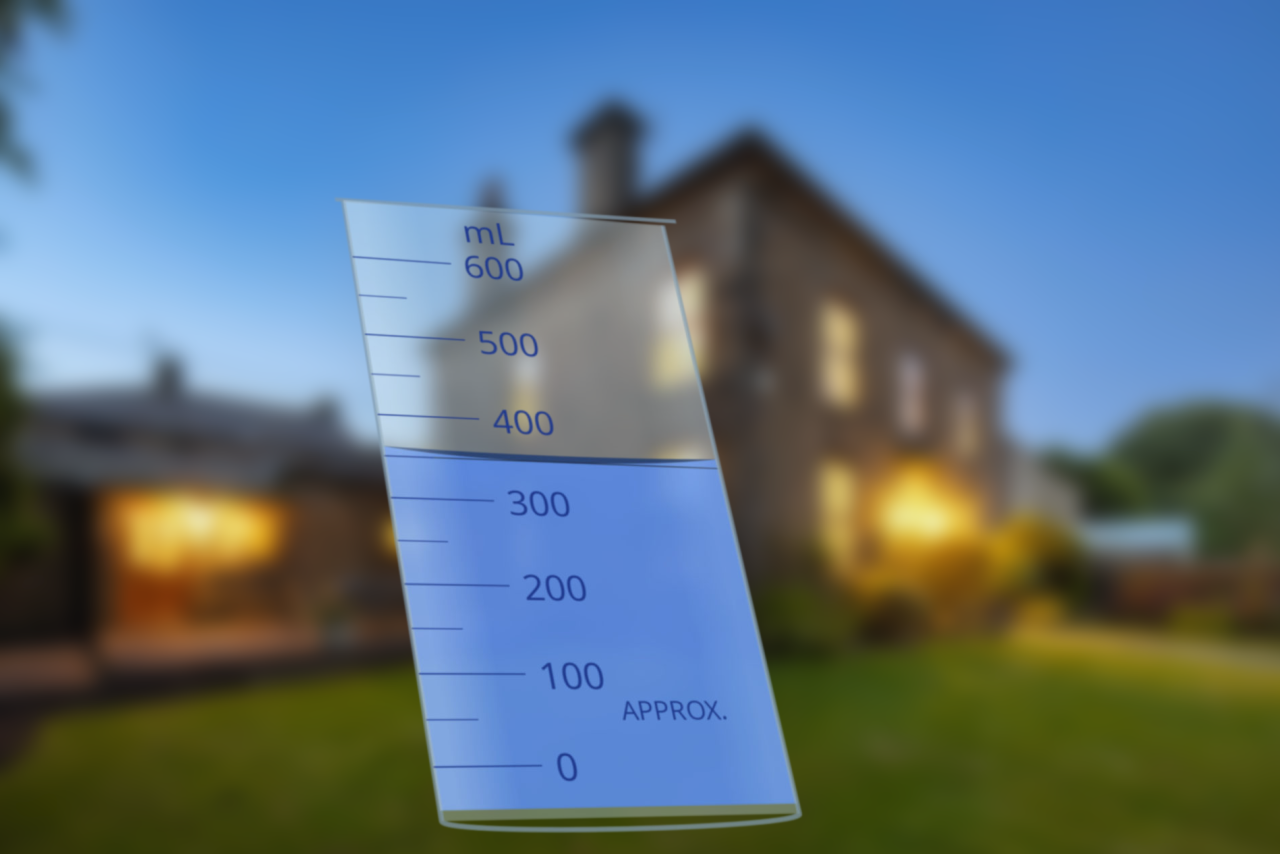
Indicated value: 350 mL
